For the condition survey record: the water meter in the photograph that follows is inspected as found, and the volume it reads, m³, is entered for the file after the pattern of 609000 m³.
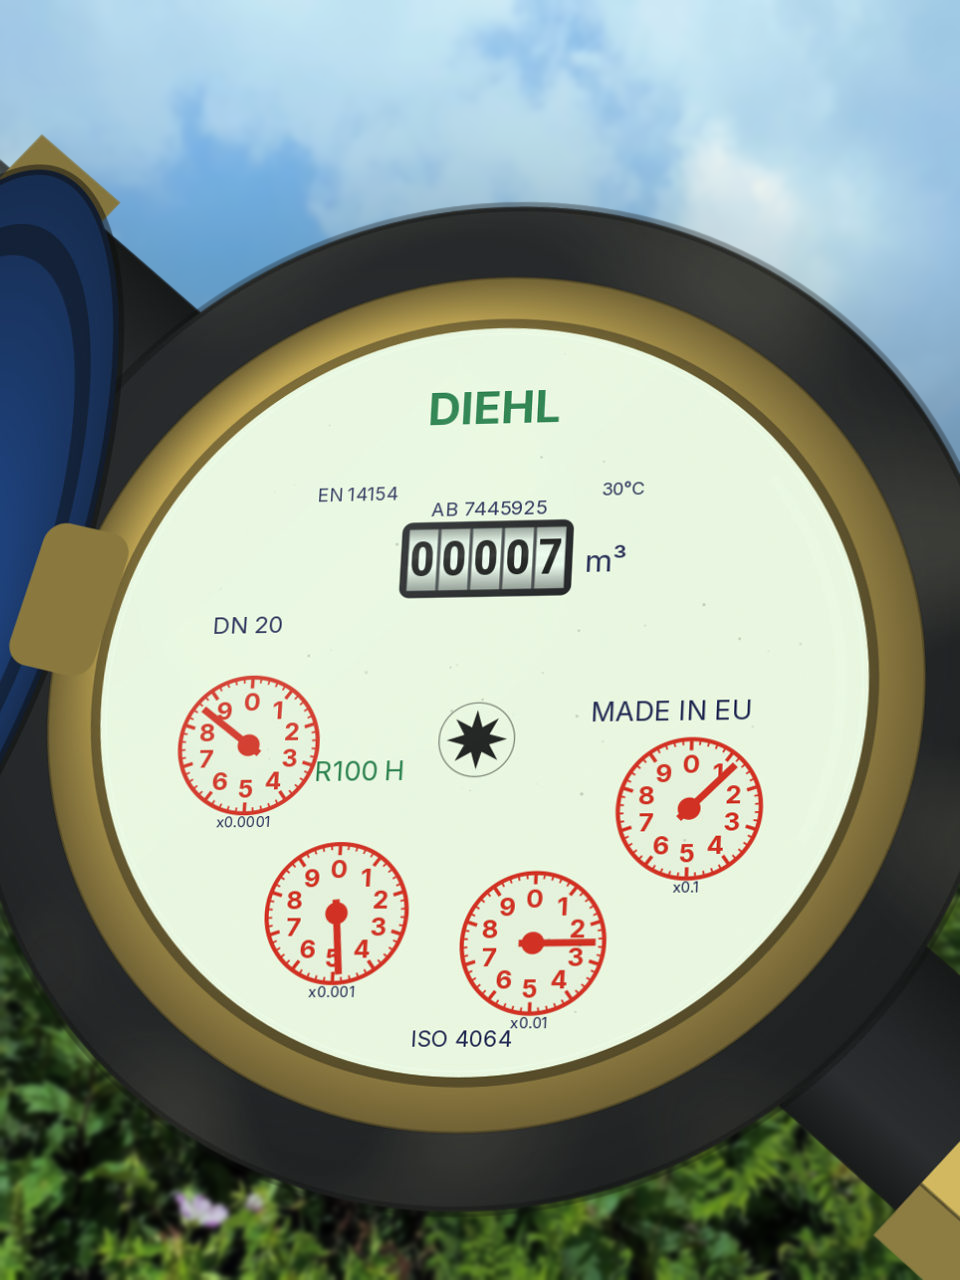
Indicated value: 7.1248 m³
